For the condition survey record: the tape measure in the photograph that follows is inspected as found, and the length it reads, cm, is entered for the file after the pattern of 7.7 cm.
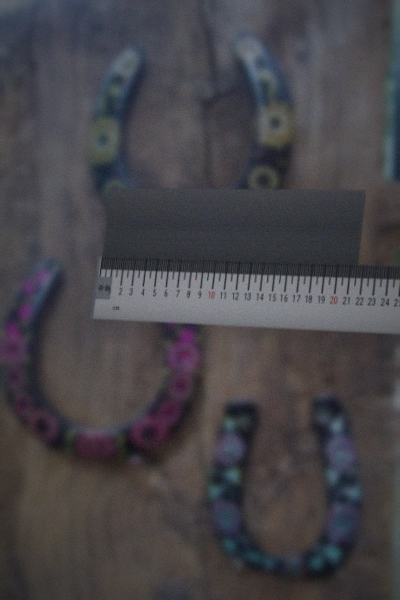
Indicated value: 21.5 cm
